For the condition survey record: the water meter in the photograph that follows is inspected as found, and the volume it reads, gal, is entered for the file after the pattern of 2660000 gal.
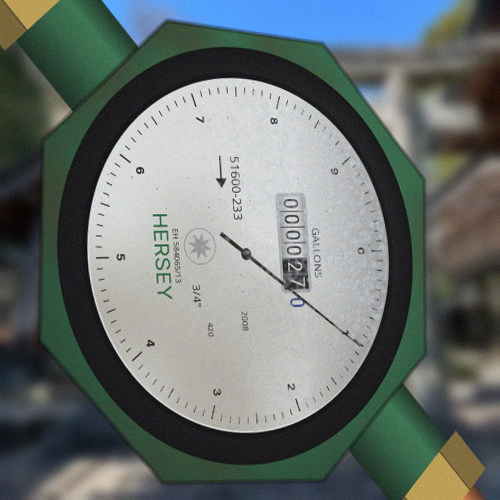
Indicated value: 271.0 gal
